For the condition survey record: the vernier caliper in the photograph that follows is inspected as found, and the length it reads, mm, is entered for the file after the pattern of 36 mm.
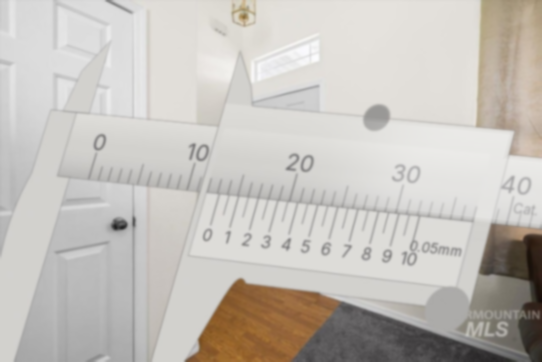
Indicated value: 13.2 mm
